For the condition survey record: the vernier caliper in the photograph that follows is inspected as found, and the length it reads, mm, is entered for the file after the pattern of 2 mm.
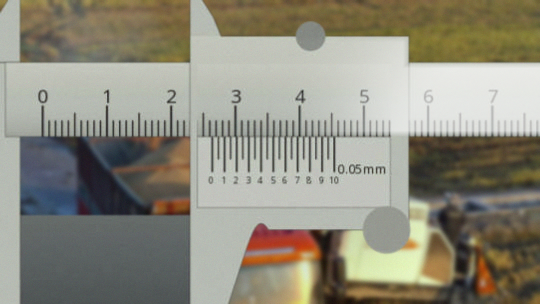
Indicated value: 26.4 mm
